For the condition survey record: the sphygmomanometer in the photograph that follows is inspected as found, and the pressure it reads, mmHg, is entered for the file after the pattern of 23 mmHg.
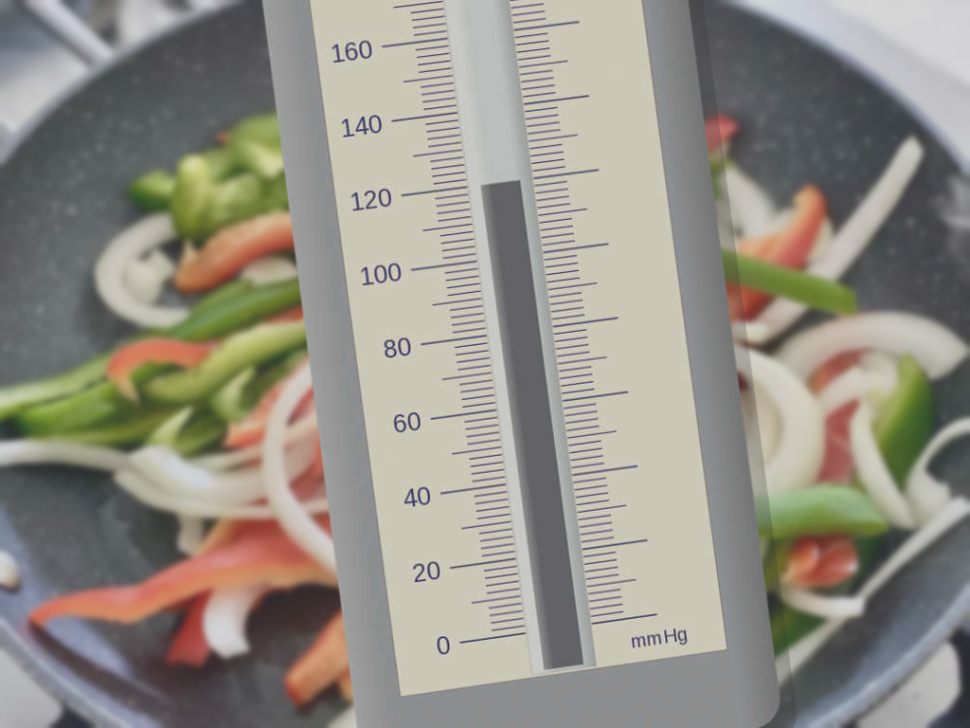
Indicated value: 120 mmHg
